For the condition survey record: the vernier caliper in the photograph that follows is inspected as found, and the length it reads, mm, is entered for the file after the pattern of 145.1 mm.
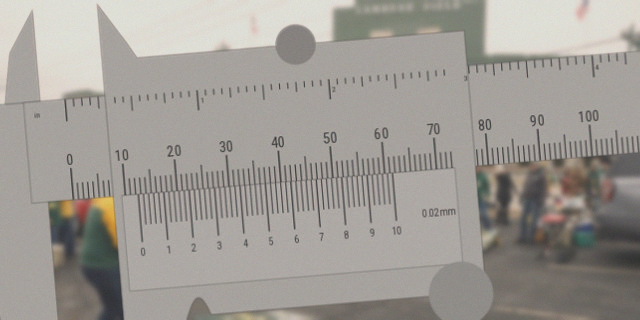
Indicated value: 12.5 mm
